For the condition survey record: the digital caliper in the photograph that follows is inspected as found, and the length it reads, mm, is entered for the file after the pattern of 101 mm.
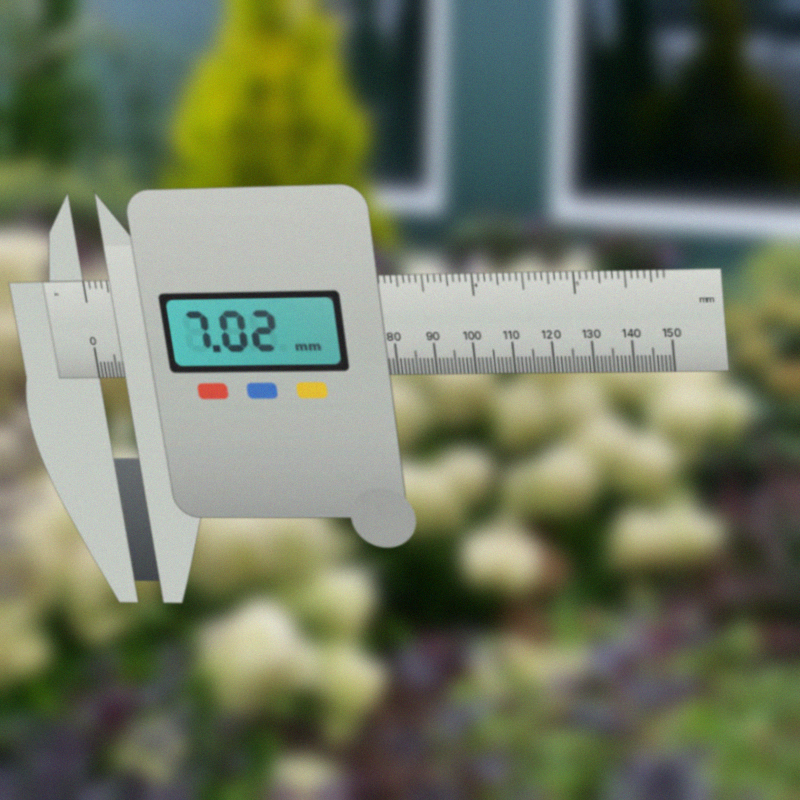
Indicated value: 7.02 mm
